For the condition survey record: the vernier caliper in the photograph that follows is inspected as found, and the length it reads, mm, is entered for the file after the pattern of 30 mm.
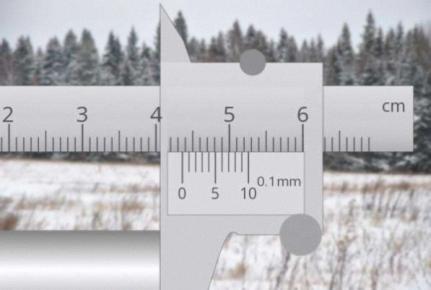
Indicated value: 43.6 mm
